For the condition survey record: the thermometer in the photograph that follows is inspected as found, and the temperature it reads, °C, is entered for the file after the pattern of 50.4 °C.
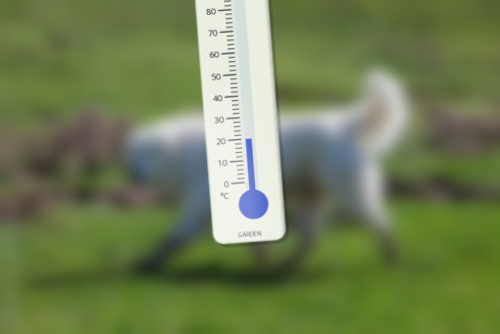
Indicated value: 20 °C
